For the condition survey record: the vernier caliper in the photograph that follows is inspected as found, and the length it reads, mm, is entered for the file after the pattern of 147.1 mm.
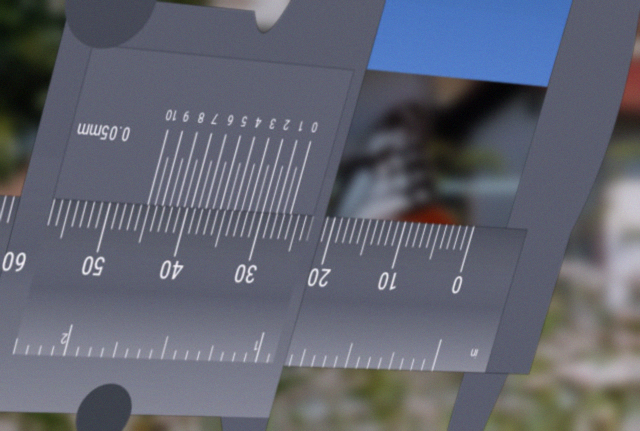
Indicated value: 26.2 mm
